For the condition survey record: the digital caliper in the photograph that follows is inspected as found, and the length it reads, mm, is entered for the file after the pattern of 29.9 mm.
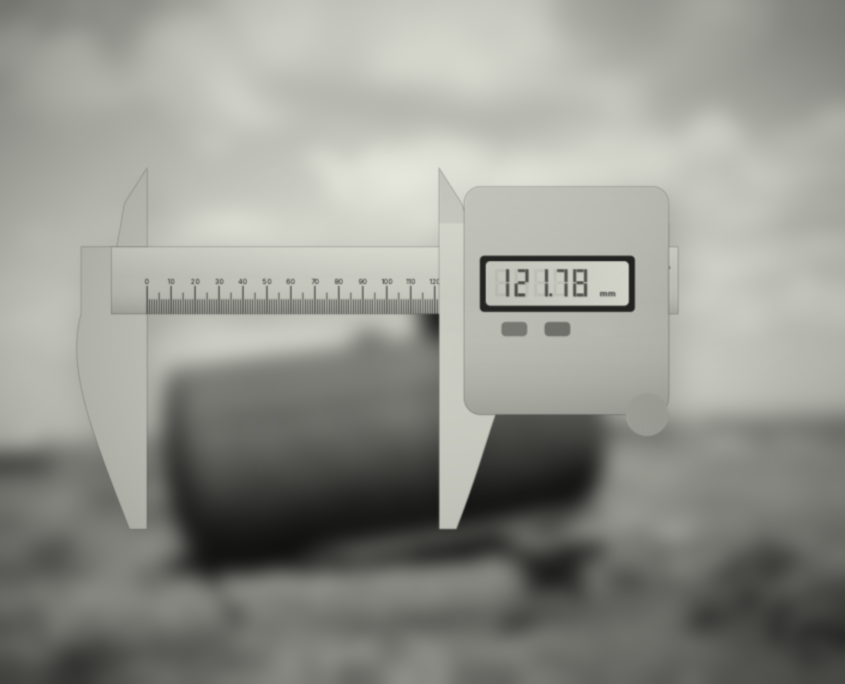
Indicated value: 121.78 mm
